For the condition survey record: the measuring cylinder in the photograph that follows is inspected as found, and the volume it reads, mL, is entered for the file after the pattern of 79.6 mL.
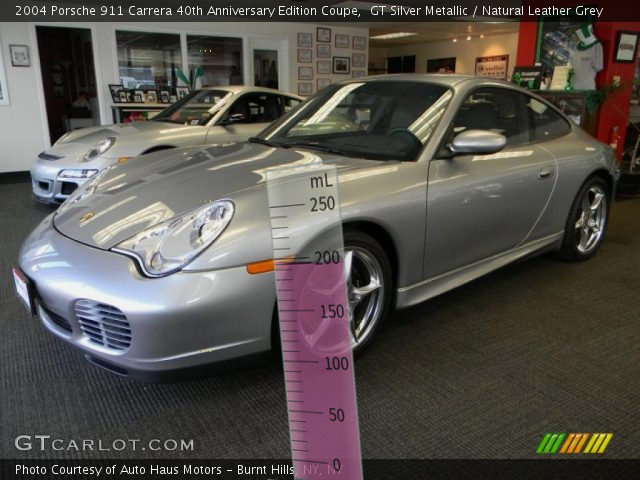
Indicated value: 195 mL
